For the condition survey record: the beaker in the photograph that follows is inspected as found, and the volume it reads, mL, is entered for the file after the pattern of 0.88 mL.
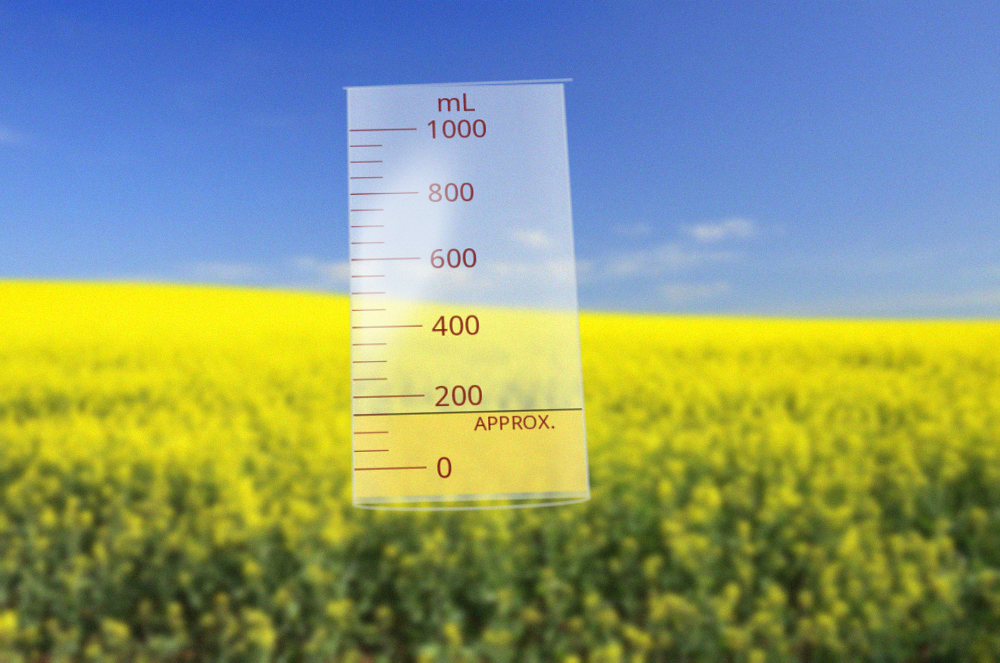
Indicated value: 150 mL
